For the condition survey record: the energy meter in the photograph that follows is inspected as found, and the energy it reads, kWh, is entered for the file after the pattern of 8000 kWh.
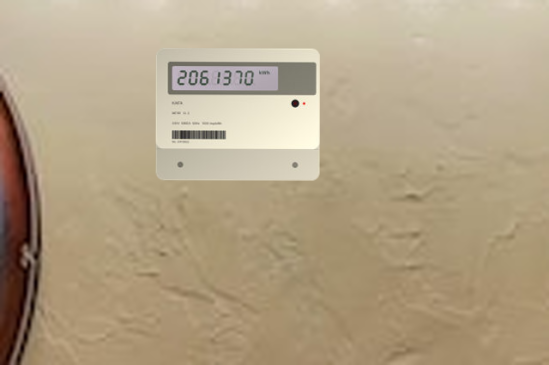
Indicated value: 2061370 kWh
